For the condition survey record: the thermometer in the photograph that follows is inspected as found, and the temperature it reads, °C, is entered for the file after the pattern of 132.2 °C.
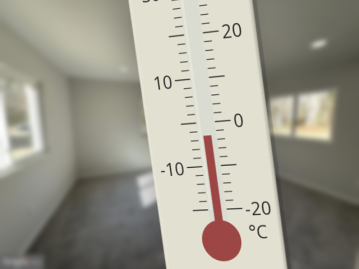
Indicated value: -3 °C
